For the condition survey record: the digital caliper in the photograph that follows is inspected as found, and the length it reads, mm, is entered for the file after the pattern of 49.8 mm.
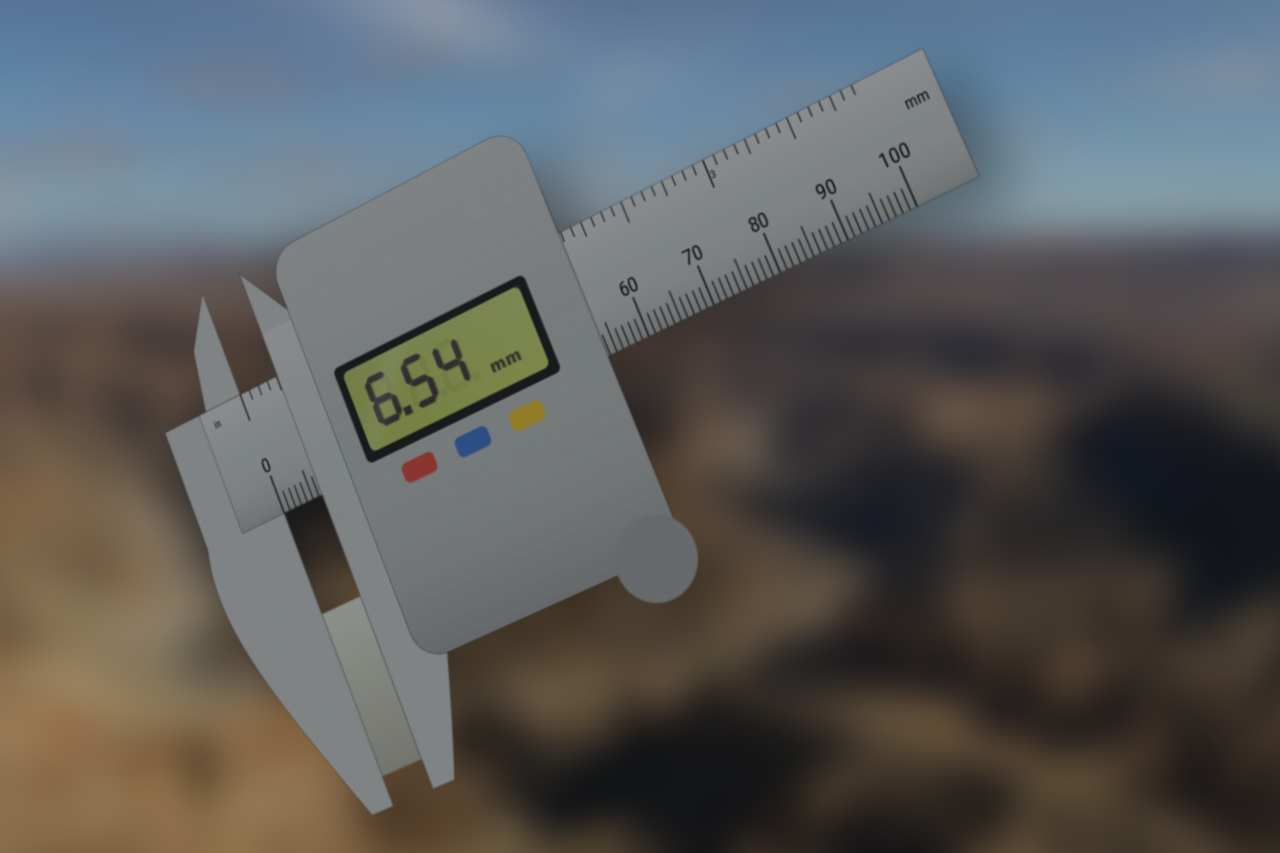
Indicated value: 6.54 mm
